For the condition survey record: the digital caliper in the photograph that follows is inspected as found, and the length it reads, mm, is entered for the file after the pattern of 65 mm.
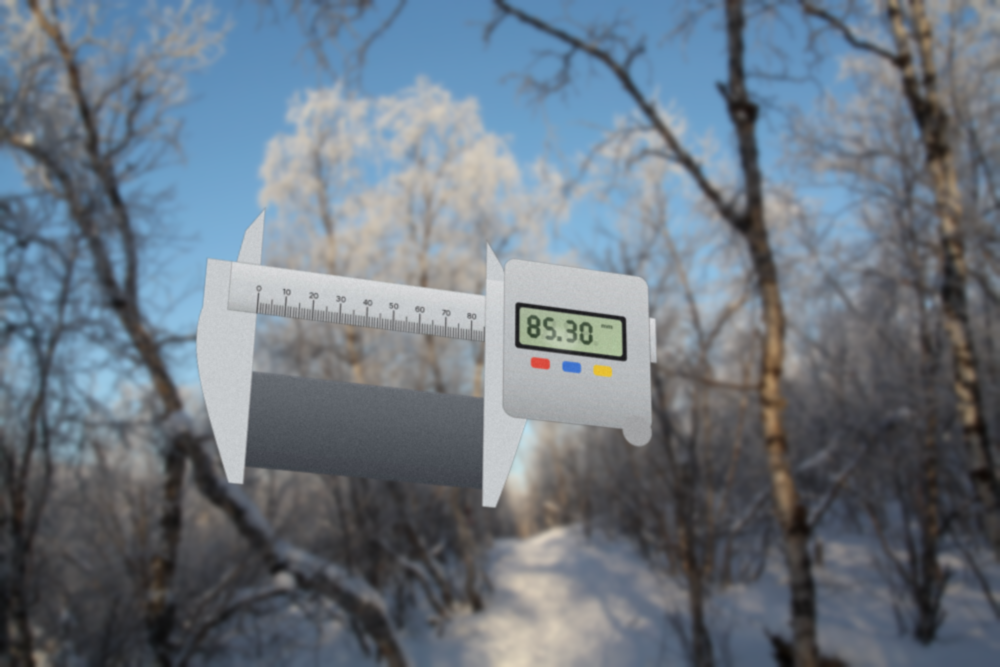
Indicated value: 85.30 mm
